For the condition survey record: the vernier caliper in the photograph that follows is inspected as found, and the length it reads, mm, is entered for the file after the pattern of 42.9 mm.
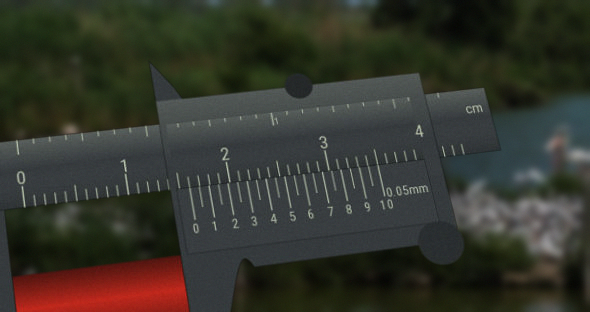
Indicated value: 16.0 mm
